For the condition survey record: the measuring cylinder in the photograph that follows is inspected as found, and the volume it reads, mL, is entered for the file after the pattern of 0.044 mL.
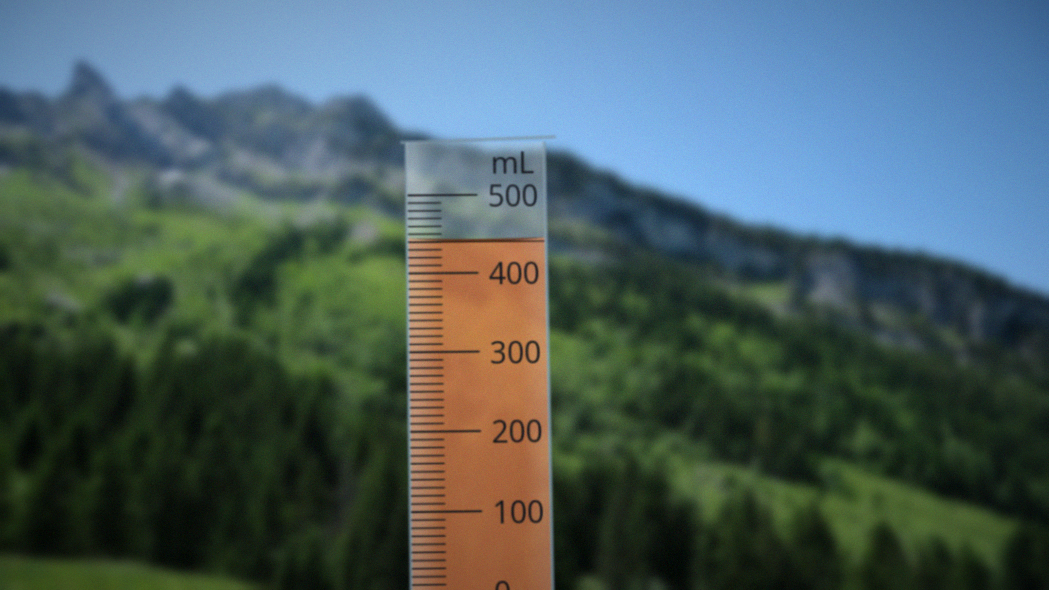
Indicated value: 440 mL
